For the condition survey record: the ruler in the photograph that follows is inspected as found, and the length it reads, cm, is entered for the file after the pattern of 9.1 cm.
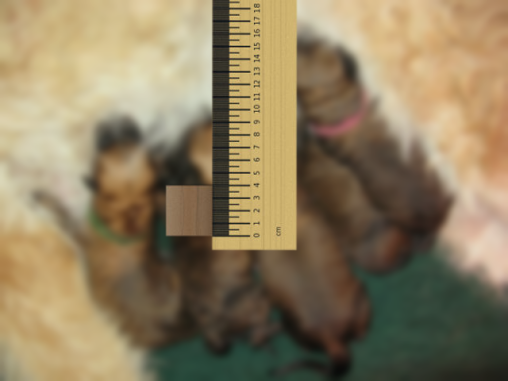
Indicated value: 4 cm
